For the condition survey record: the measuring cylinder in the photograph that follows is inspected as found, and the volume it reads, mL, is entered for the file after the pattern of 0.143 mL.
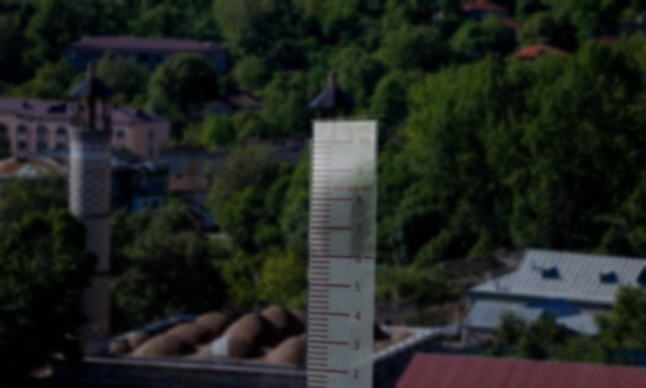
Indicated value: 6 mL
